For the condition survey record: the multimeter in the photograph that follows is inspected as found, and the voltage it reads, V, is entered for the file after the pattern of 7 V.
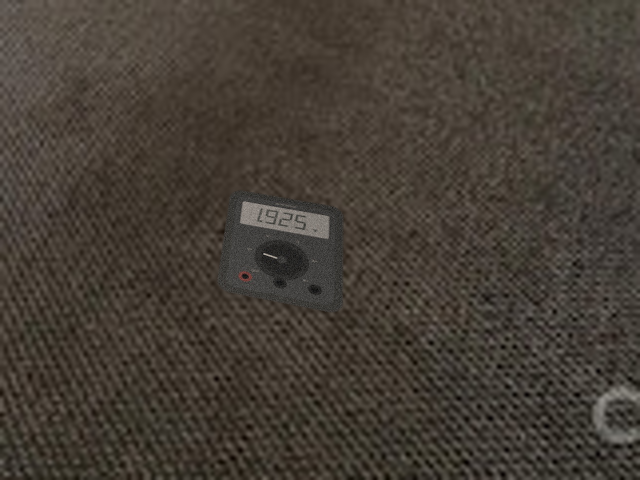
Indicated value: 1.925 V
